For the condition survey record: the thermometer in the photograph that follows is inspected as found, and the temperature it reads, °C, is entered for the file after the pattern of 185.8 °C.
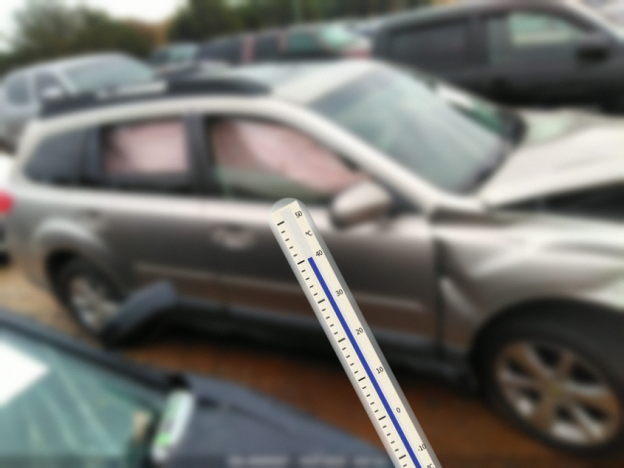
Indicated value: 40 °C
